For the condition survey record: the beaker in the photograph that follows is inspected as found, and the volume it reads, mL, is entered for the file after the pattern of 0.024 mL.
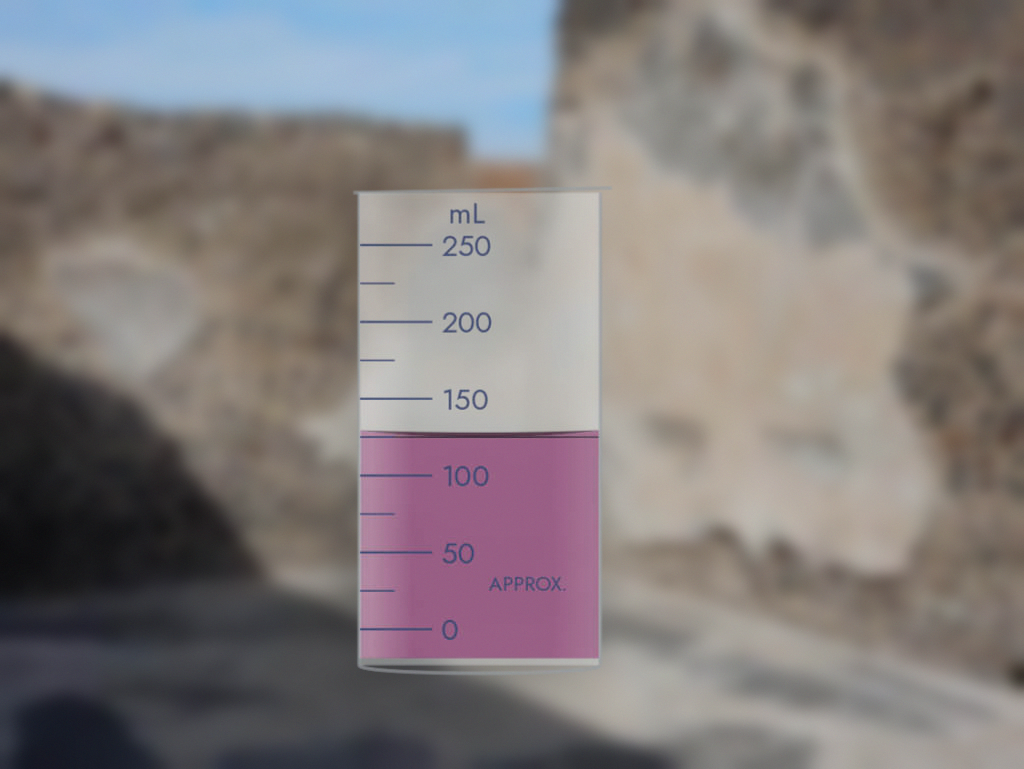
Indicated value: 125 mL
